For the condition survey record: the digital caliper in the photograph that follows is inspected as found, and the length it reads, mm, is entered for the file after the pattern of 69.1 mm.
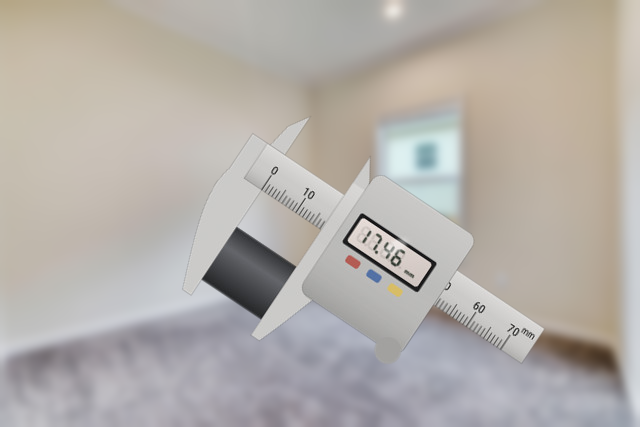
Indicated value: 17.46 mm
